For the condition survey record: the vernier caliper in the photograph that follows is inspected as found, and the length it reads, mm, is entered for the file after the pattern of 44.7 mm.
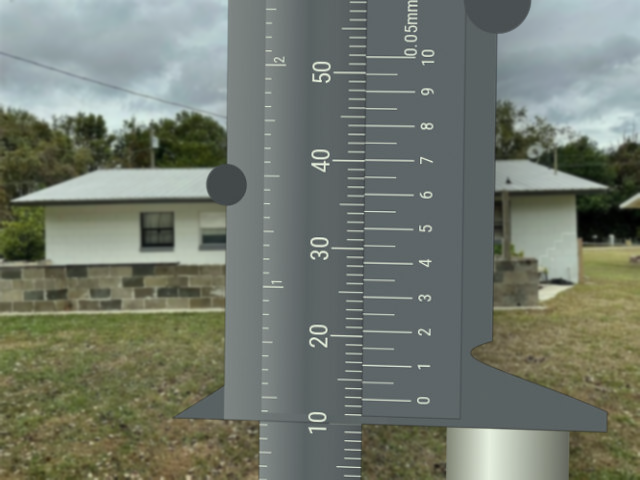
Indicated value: 12.8 mm
